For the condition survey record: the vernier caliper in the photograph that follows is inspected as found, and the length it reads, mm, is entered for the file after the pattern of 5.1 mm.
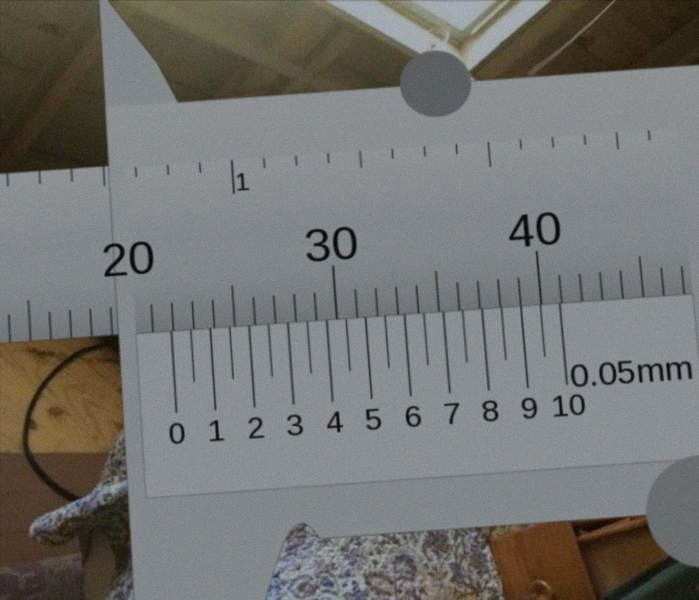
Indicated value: 21.9 mm
